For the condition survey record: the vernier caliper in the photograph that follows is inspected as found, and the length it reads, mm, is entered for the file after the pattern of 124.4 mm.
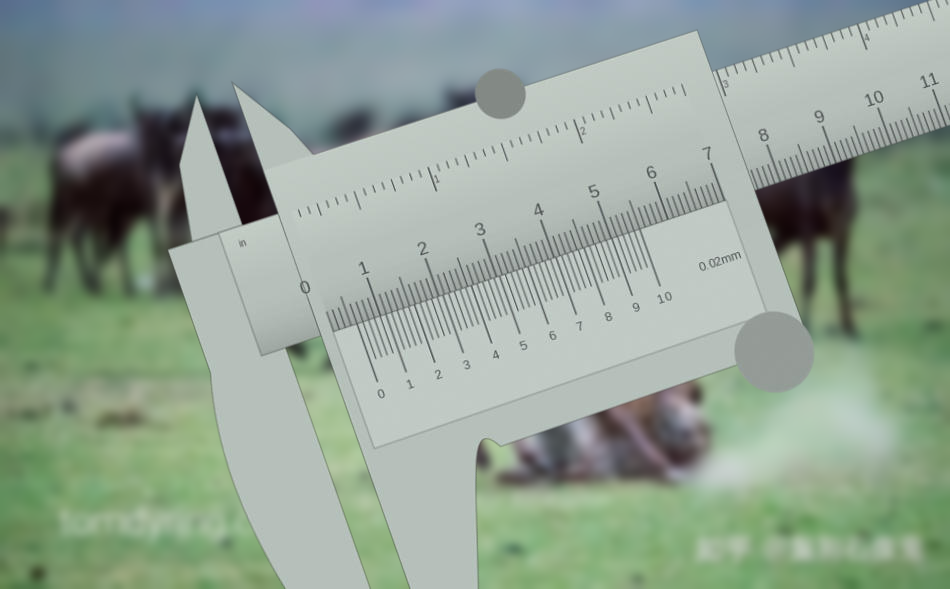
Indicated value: 6.0 mm
